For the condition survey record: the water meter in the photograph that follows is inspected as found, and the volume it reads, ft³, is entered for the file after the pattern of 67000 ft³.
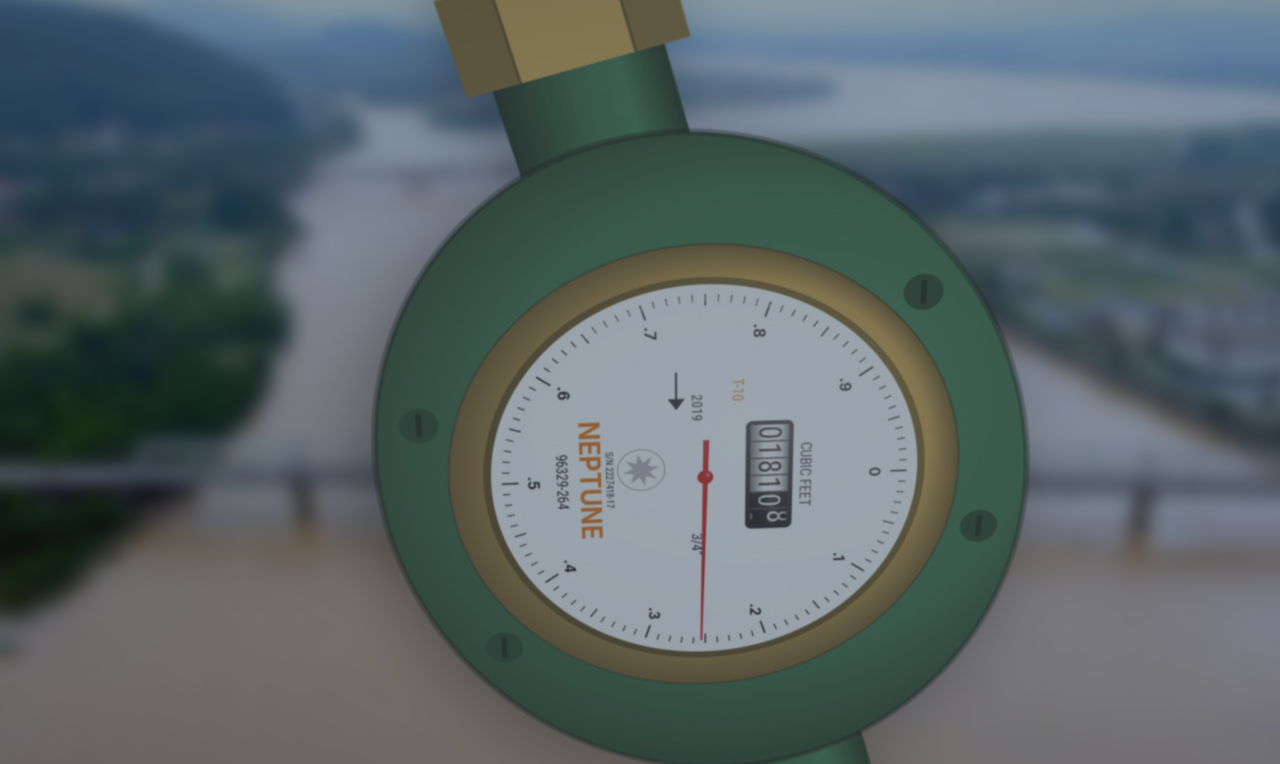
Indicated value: 18108.25 ft³
